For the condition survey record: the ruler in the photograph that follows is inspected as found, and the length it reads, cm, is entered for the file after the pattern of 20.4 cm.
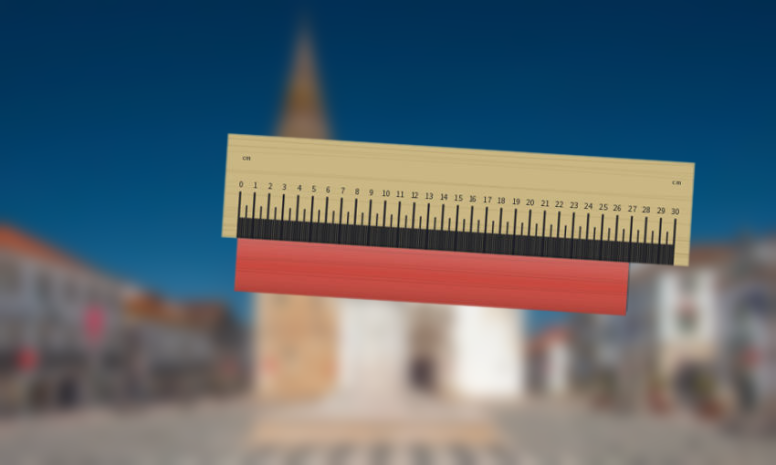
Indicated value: 27 cm
